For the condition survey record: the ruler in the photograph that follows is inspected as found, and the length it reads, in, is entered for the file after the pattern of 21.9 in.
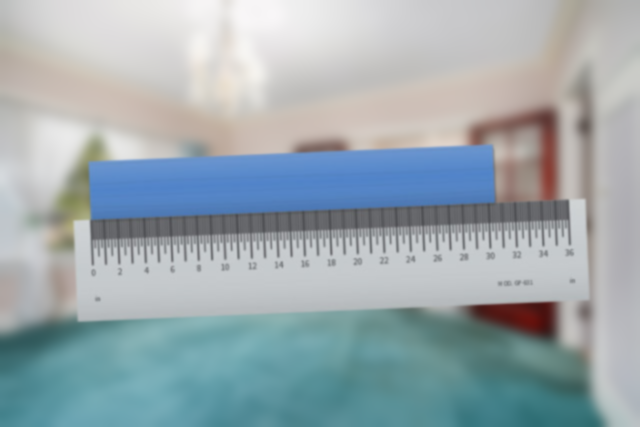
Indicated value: 30.5 in
